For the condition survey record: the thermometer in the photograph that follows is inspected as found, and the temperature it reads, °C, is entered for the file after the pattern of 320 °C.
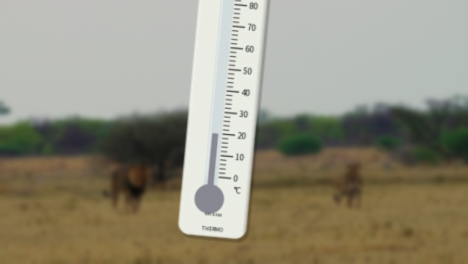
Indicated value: 20 °C
